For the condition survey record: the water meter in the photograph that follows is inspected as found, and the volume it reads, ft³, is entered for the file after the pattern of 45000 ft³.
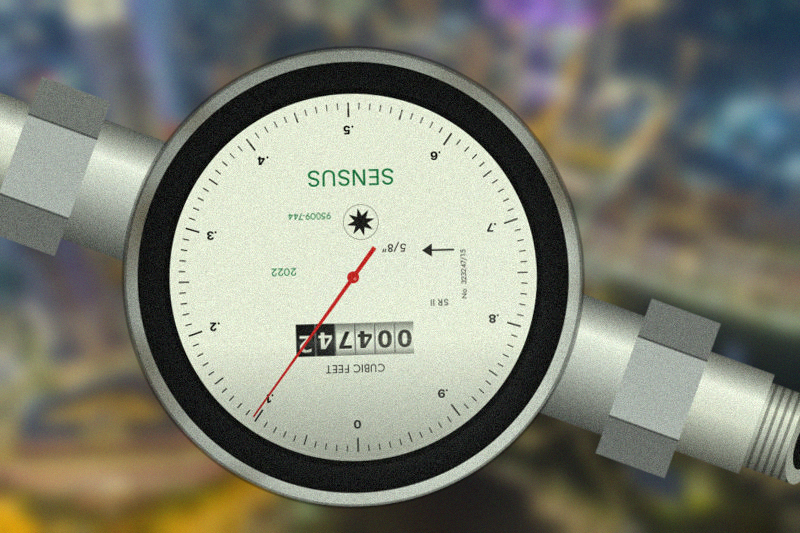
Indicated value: 4742.10 ft³
